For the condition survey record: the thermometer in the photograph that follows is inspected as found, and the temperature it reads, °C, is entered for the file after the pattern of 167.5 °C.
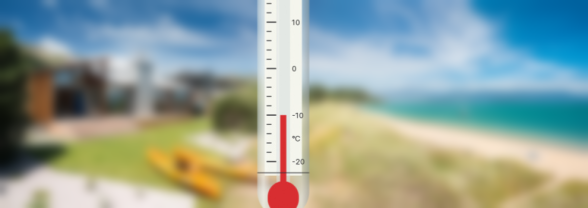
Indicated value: -10 °C
